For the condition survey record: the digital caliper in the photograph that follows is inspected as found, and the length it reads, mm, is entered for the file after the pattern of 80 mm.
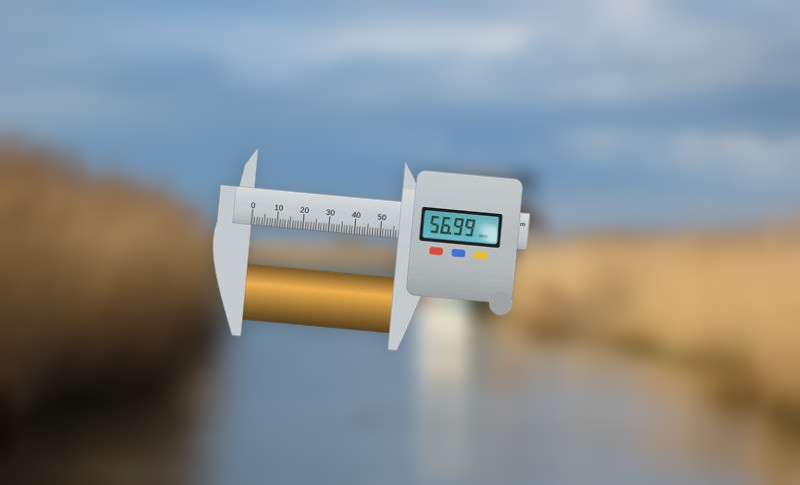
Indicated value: 56.99 mm
